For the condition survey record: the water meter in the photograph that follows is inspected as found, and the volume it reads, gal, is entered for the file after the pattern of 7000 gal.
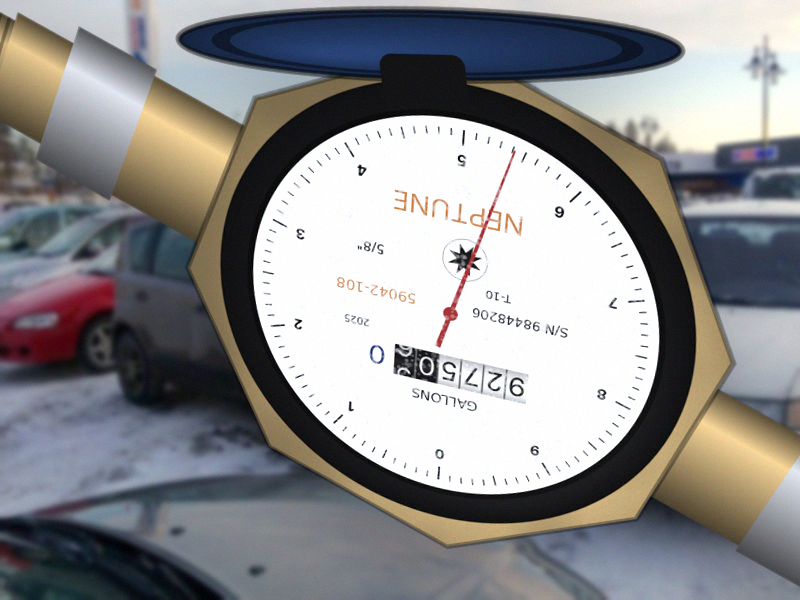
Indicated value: 9275055.4 gal
